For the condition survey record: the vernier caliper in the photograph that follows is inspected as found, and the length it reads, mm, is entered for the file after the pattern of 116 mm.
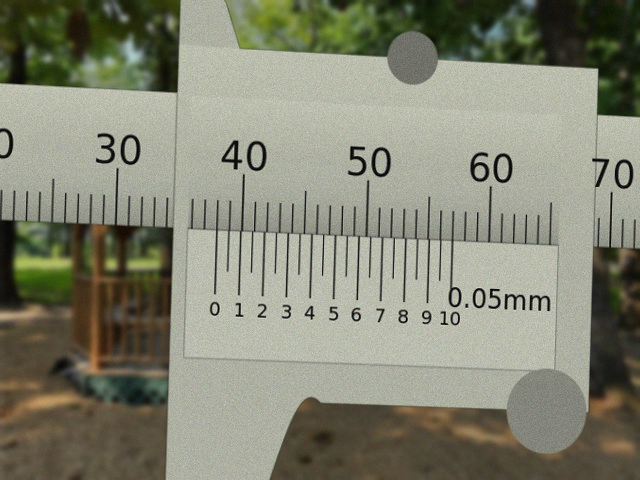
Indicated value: 38.0 mm
